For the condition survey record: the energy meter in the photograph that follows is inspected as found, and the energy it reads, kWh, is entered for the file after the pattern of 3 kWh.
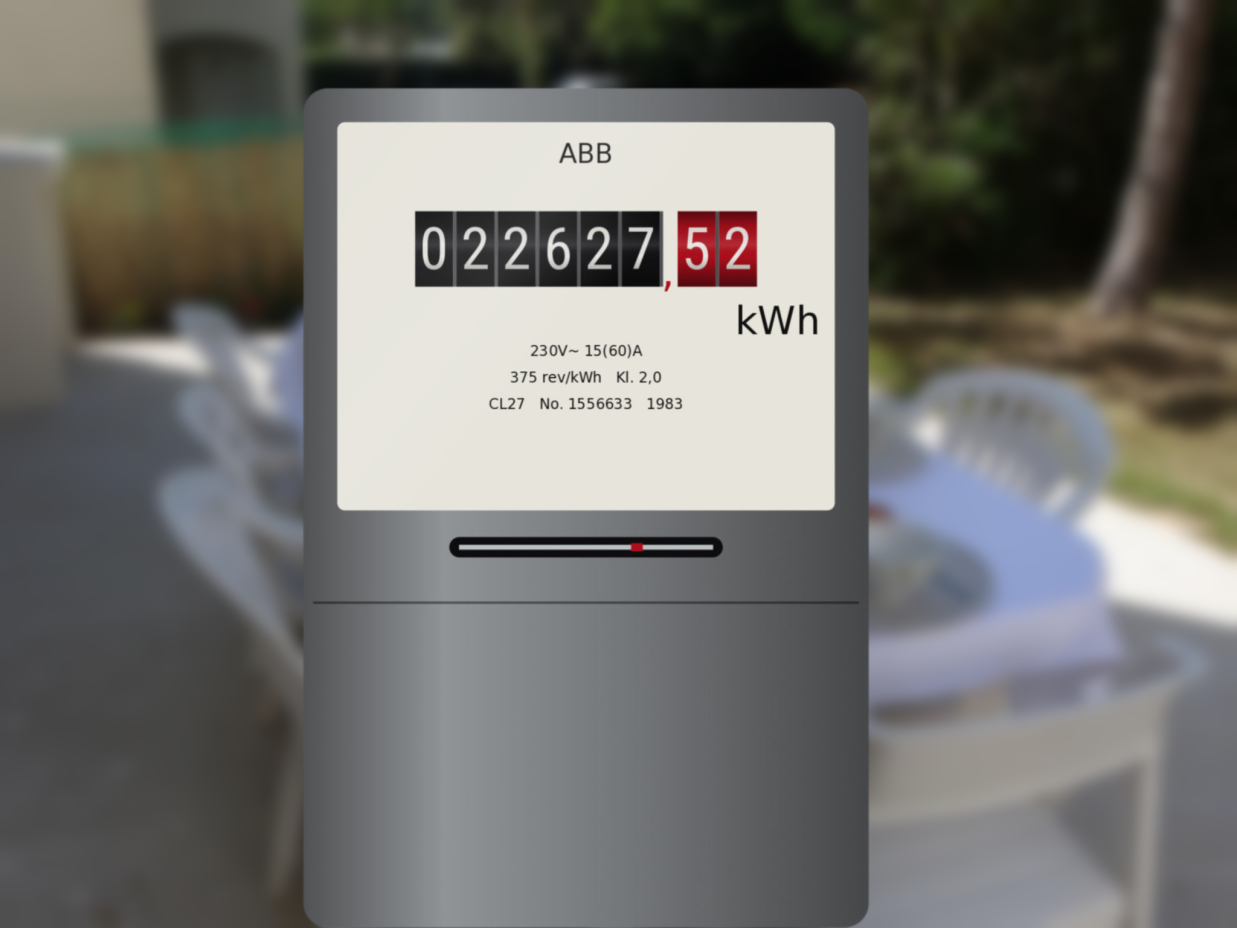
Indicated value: 22627.52 kWh
